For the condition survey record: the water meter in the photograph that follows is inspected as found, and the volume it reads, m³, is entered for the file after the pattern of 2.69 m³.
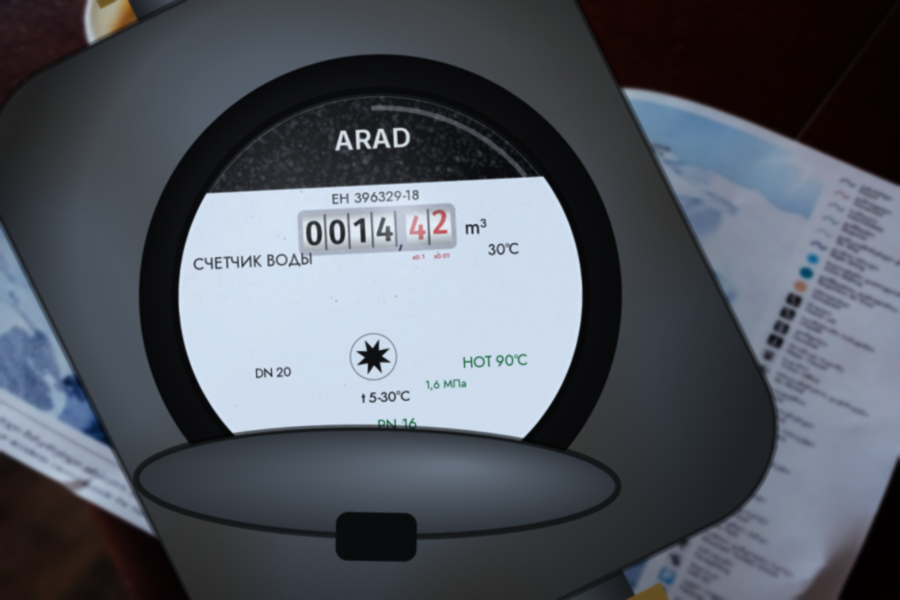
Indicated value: 14.42 m³
